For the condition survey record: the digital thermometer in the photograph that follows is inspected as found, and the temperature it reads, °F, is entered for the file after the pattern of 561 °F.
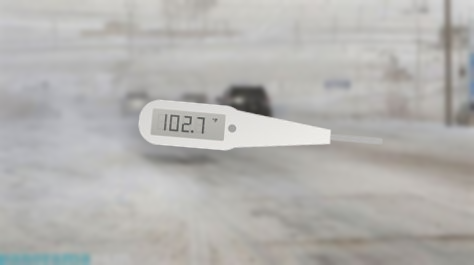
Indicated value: 102.7 °F
